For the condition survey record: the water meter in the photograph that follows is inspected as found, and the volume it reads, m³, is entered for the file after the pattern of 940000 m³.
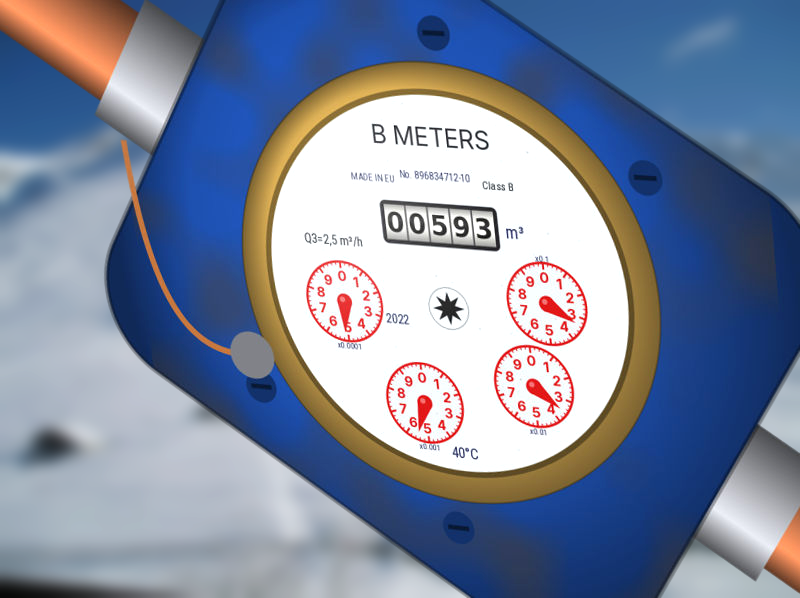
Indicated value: 593.3355 m³
